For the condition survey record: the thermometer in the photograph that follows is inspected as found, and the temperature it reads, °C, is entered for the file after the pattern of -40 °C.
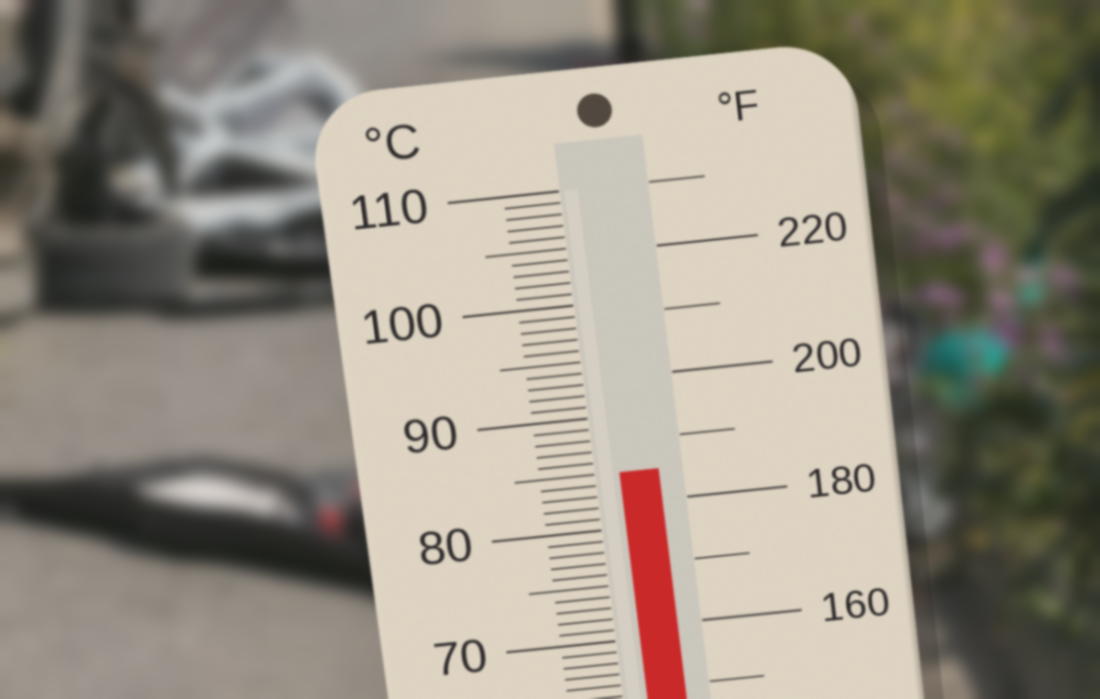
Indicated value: 85 °C
